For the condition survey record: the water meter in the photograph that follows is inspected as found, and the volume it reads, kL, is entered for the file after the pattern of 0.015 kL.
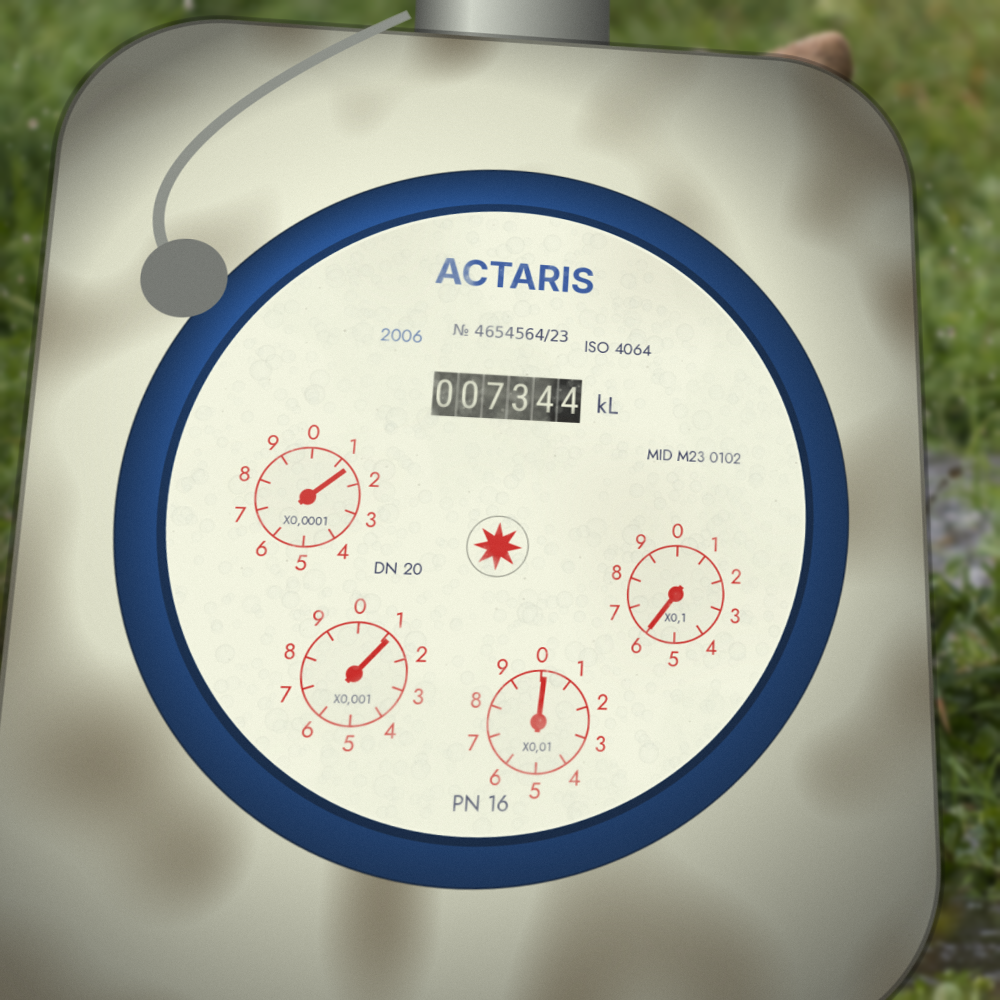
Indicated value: 7344.6011 kL
